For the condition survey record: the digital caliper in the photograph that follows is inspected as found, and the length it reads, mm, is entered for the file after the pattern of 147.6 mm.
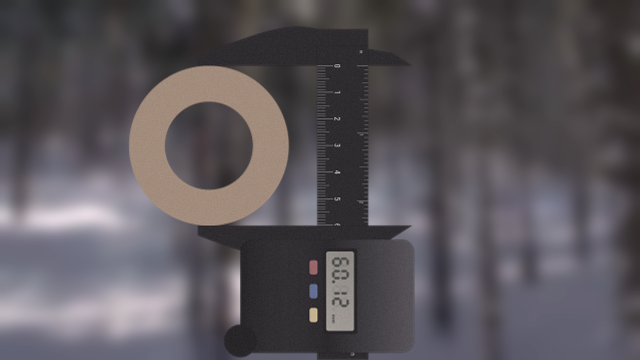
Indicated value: 60.12 mm
